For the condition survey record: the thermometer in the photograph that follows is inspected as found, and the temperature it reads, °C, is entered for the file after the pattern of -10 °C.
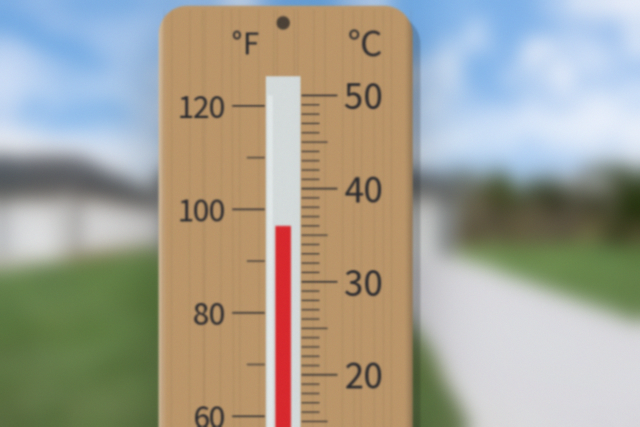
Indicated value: 36 °C
